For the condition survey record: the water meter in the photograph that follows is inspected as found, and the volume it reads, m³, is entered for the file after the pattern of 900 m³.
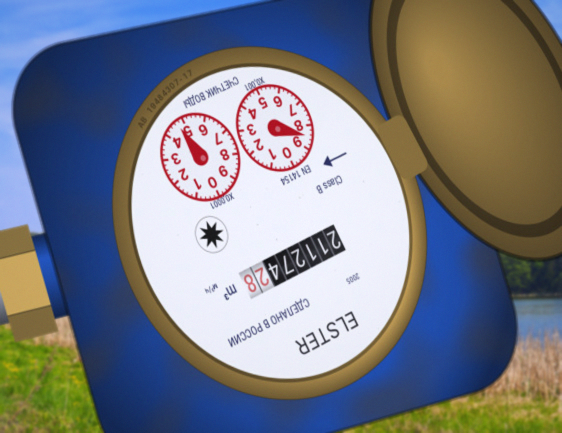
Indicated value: 211274.2884 m³
